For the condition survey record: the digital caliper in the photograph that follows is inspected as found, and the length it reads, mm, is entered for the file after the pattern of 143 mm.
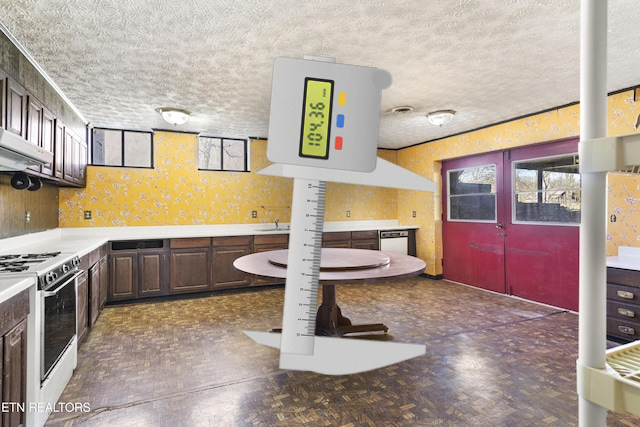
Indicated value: 104.36 mm
